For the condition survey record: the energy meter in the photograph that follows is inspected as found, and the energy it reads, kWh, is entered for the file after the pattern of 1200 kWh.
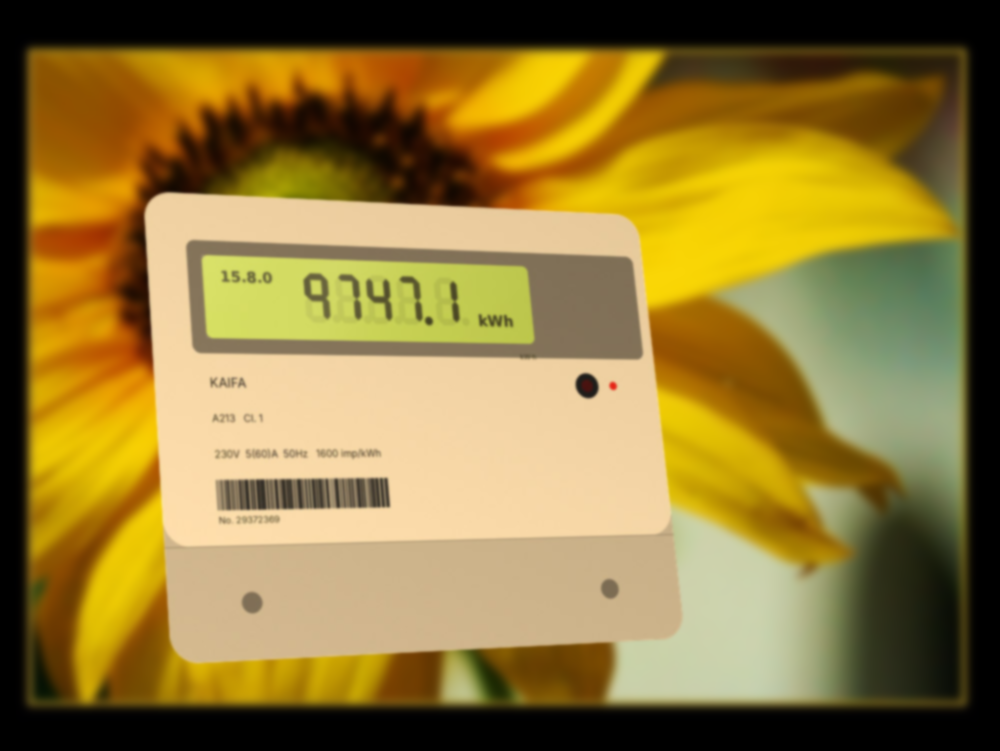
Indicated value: 9747.1 kWh
